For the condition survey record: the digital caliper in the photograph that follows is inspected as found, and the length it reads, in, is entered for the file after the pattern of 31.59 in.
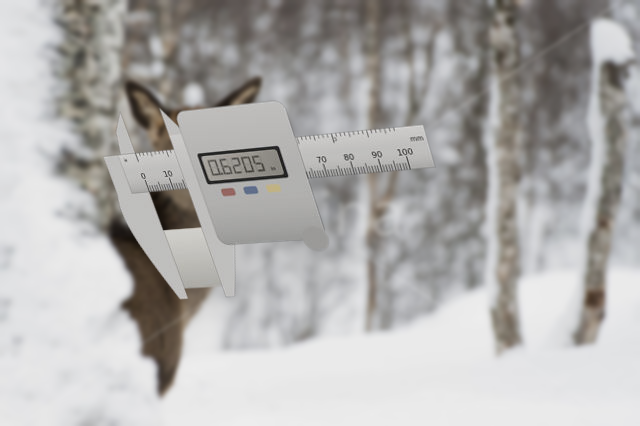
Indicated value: 0.6205 in
